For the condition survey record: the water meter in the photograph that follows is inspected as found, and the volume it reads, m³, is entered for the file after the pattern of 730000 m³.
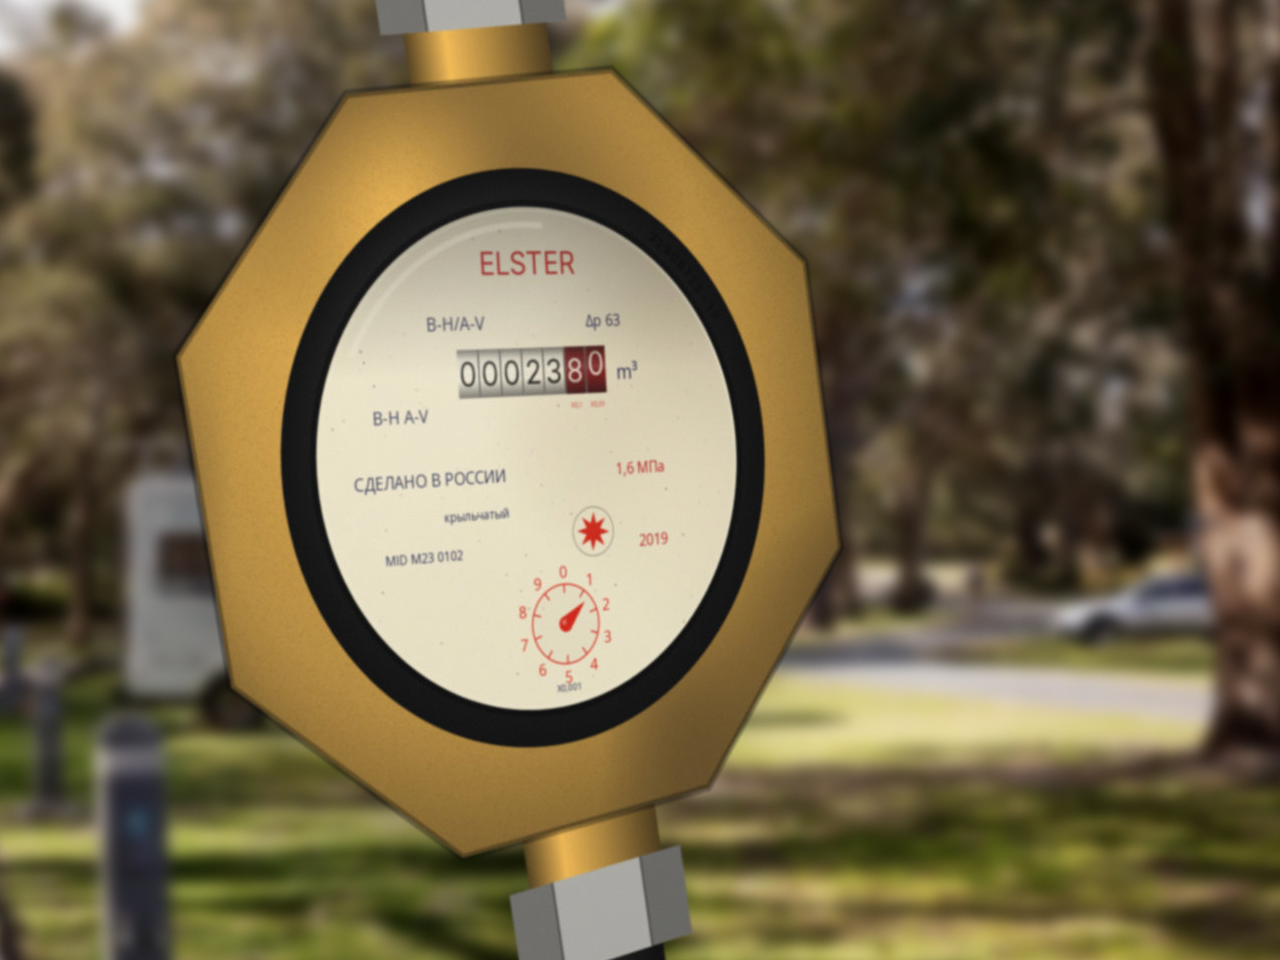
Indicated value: 23.801 m³
